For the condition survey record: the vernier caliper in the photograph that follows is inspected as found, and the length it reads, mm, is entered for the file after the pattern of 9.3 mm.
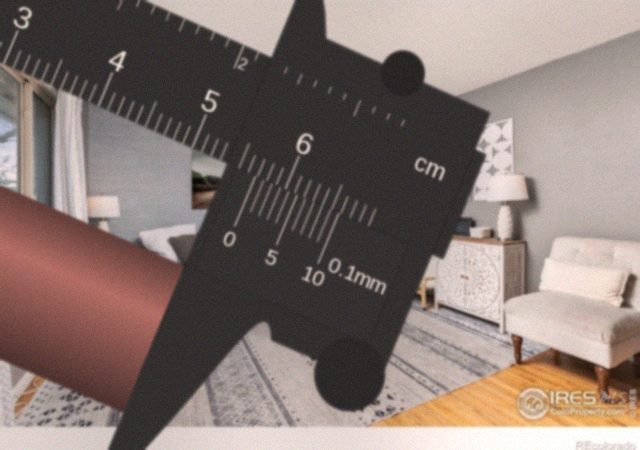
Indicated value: 56.8 mm
